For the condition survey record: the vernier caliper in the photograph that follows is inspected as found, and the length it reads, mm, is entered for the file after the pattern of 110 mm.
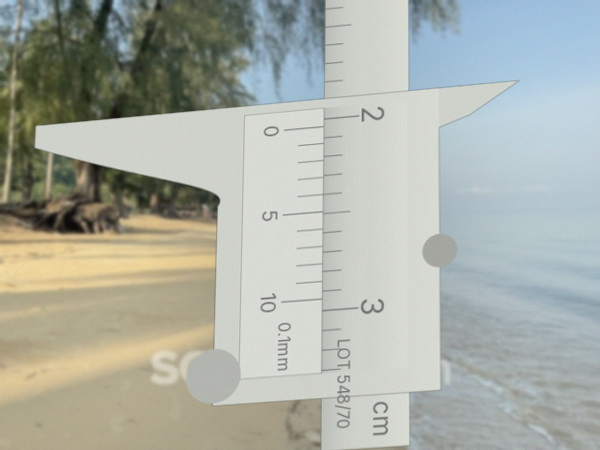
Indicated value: 20.4 mm
